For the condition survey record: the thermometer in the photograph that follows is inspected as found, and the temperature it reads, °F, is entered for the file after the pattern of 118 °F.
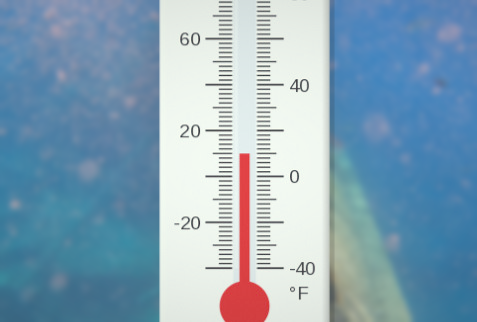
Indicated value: 10 °F
